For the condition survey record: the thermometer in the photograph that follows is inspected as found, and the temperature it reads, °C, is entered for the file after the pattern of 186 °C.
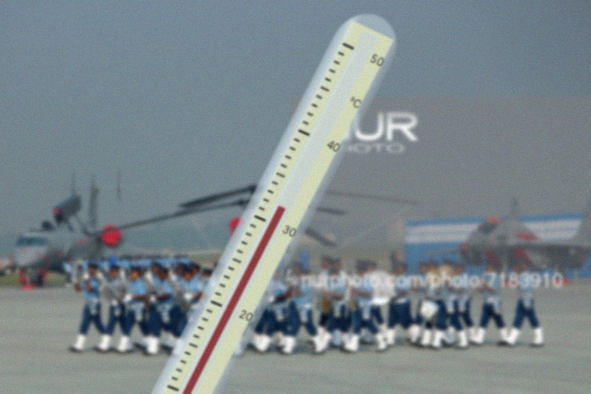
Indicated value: 32 °C
